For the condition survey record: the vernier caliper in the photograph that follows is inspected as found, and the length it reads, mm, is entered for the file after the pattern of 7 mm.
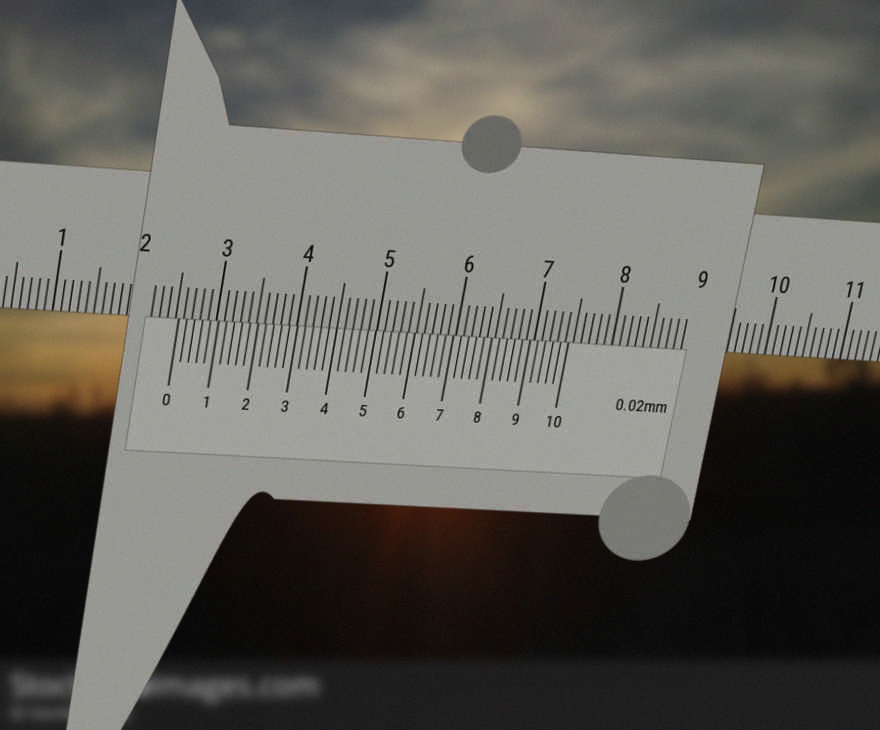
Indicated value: 25.4 mm
